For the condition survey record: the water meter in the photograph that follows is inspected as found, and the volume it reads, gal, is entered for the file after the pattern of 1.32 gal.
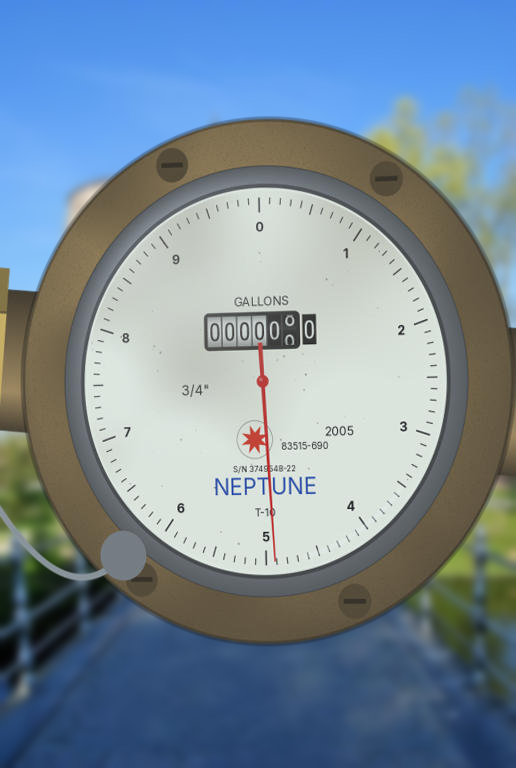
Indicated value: 84.9 gal
